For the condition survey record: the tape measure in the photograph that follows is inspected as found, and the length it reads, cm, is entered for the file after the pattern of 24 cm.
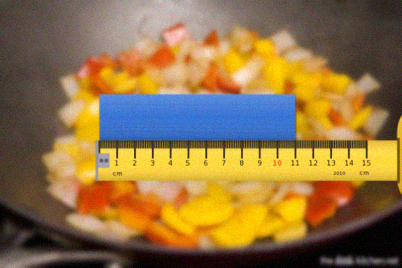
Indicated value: 11 cm
